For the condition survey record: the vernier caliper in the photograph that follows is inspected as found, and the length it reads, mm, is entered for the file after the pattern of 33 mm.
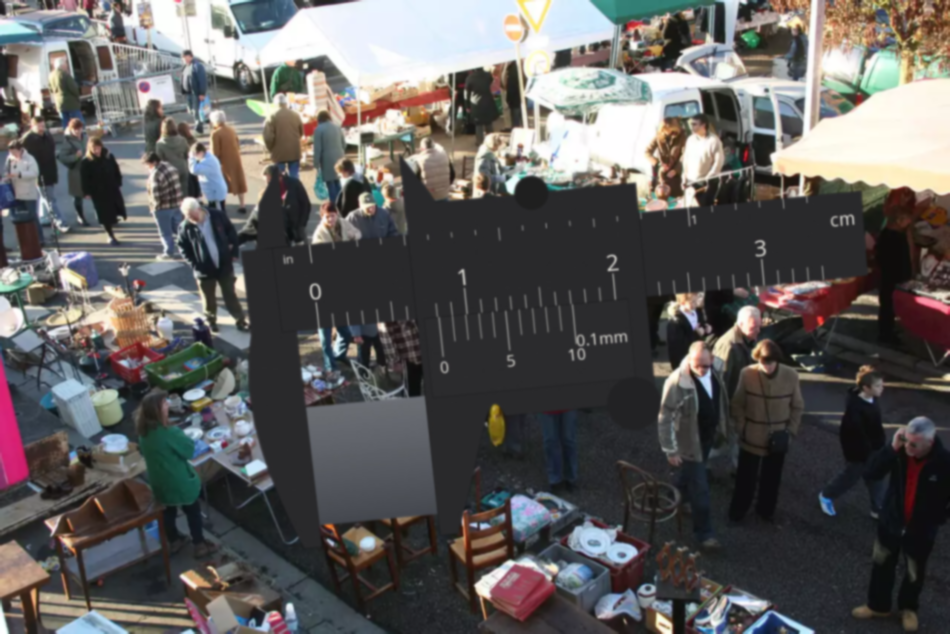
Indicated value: 8.1 mm
